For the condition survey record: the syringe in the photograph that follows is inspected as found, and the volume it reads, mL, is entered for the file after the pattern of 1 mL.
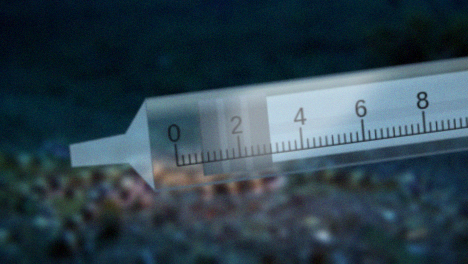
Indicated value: 0.8 mL
